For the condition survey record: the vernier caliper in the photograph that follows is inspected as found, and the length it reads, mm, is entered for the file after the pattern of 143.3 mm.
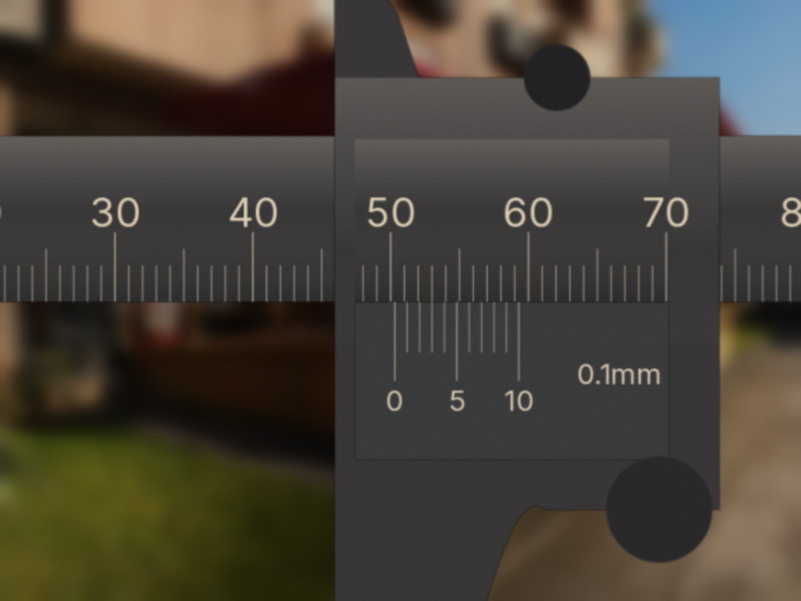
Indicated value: 50.3 mm
